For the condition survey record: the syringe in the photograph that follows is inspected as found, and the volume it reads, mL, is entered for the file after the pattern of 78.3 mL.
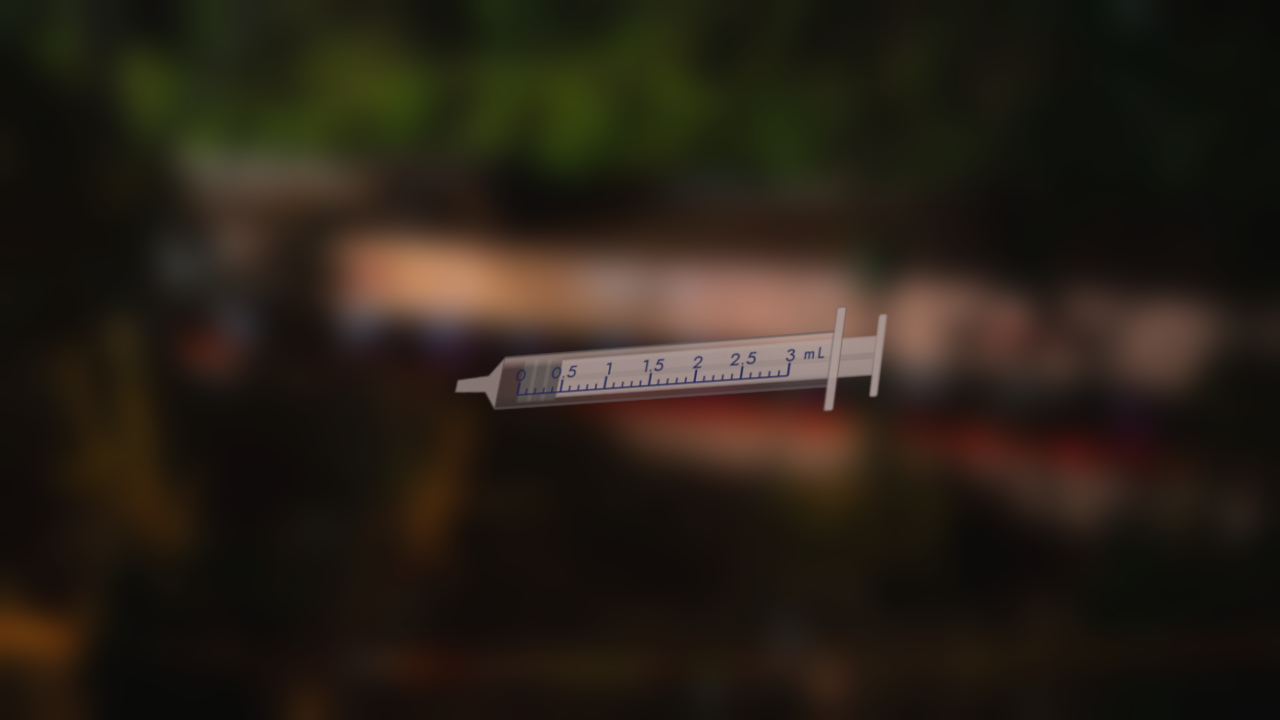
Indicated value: 0 mL
